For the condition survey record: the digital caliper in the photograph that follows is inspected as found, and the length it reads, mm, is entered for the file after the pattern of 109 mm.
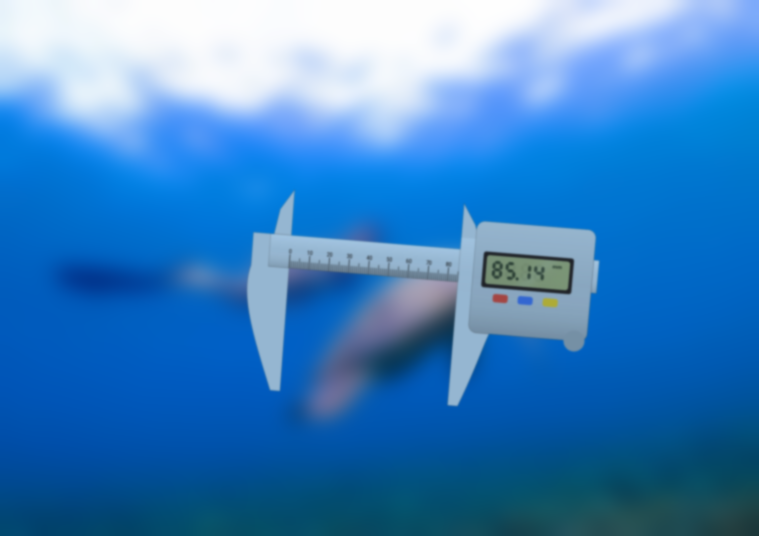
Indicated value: 85.14 mm
